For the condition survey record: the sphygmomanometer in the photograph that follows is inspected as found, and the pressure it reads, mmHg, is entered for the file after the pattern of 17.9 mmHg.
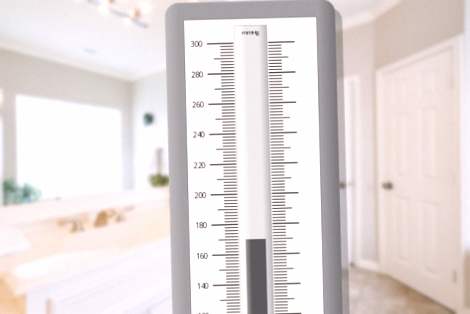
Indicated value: 170 mmHg
